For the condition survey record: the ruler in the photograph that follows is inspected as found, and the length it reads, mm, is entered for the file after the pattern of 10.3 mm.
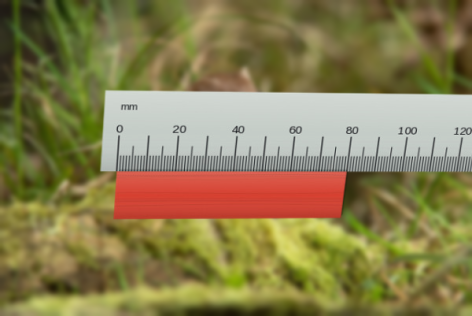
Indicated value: 80 mm
